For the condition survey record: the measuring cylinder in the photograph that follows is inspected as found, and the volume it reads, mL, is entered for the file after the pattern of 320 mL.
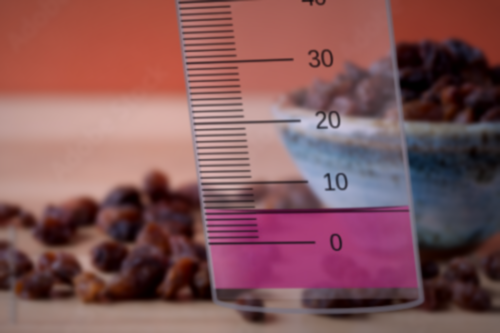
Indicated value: 5 mL
